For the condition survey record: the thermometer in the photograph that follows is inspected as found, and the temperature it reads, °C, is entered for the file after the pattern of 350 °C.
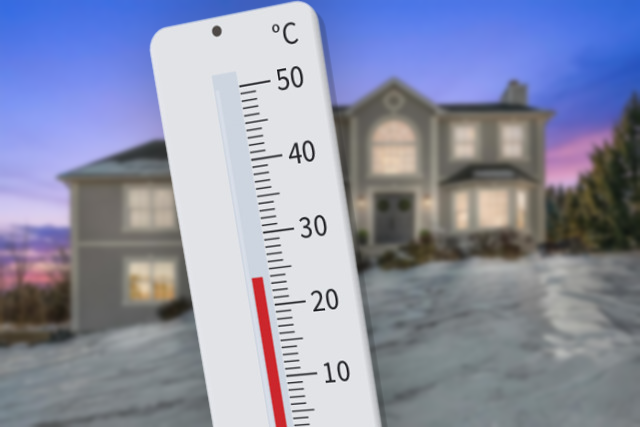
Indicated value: 24 °C
